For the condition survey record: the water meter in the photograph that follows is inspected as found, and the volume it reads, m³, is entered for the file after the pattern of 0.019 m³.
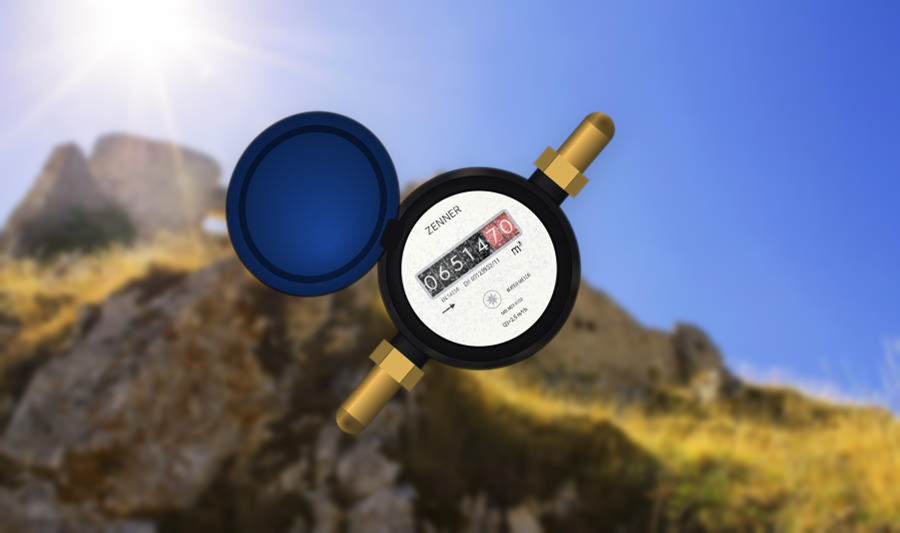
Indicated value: 6514.70 m³
